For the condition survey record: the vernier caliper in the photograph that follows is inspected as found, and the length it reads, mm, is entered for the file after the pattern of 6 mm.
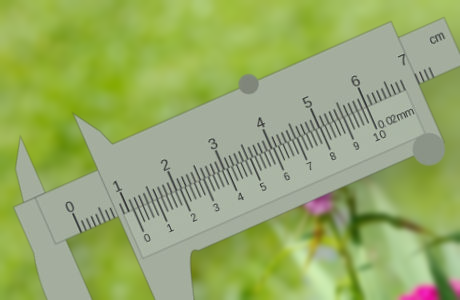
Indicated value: 11.0 mm
